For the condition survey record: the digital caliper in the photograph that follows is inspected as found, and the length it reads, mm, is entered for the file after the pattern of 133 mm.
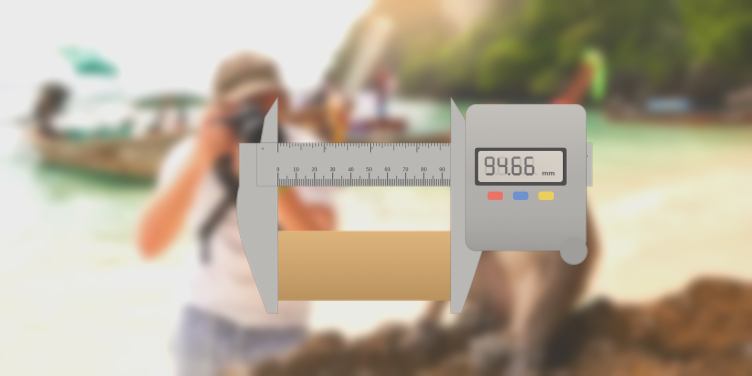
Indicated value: 94.66 mm
